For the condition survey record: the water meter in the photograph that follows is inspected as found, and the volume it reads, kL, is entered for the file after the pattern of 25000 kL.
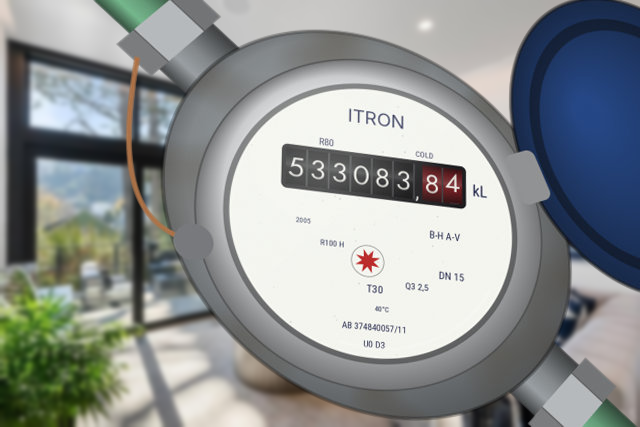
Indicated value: 533083.84 kL
